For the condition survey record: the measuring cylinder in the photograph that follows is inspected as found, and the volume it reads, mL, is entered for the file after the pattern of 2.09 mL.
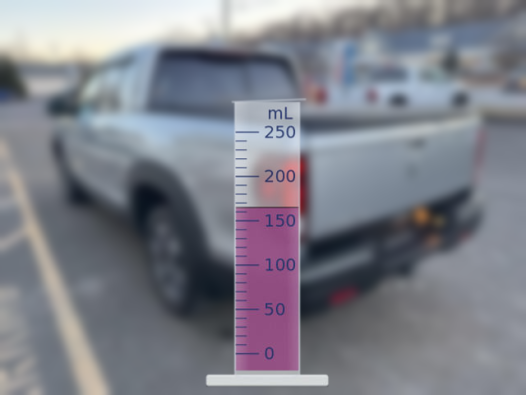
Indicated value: 165 mL
